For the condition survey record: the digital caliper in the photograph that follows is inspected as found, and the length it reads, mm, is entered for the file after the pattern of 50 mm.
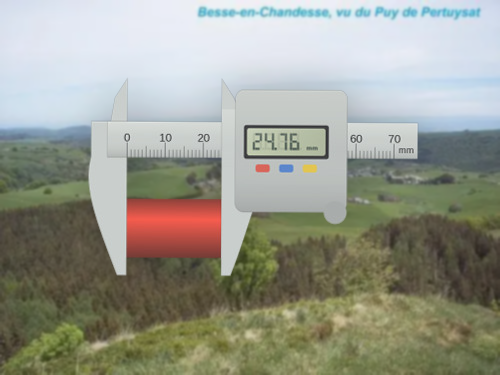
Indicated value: 24.76 mm
